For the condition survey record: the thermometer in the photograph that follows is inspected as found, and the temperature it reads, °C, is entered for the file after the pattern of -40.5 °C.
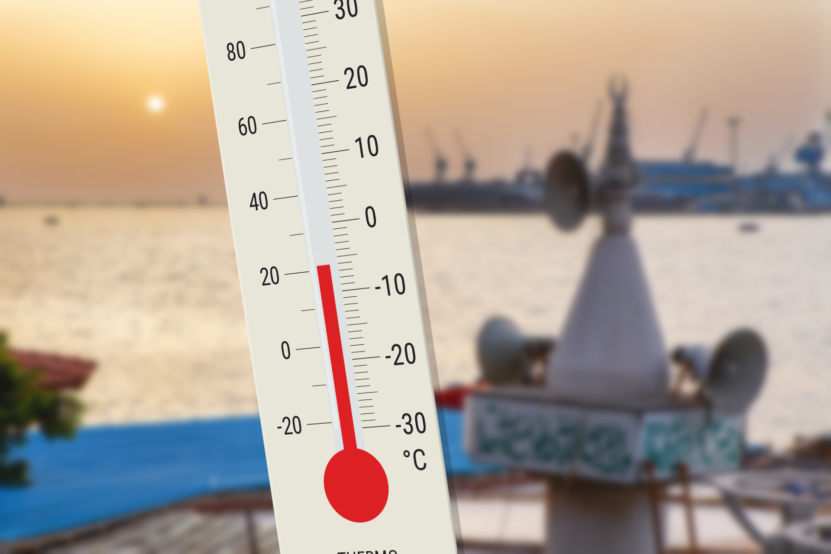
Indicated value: -6 °C
